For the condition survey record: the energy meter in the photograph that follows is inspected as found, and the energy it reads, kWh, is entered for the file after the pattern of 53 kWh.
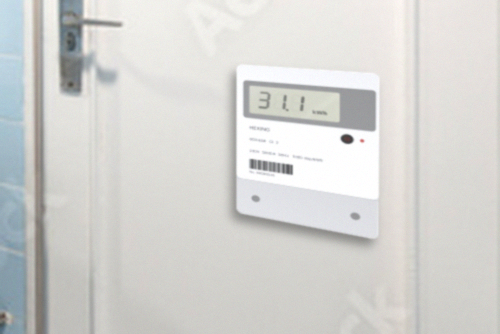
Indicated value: 31.1 kWh
